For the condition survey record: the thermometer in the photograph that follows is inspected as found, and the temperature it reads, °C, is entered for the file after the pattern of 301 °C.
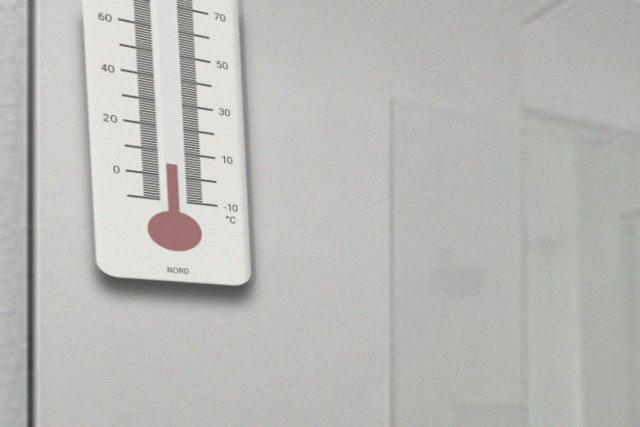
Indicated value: 5 °C
